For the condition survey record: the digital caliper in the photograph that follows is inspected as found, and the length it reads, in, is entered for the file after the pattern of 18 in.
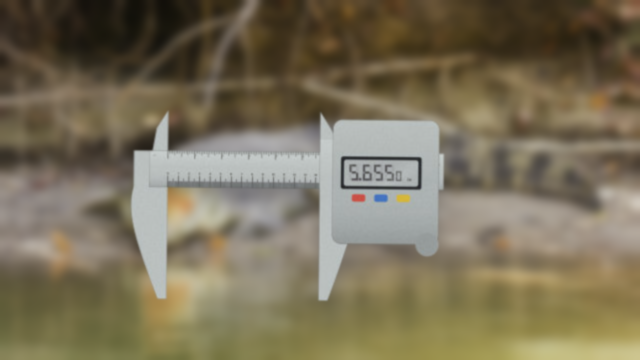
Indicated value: 5.6550 in
